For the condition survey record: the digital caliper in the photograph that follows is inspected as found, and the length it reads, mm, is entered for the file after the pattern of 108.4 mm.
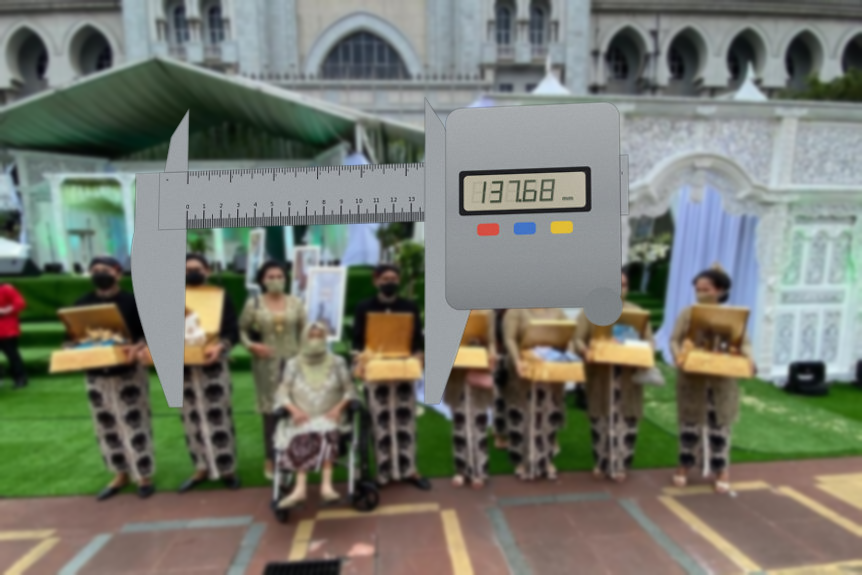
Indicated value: 137.68 mm
